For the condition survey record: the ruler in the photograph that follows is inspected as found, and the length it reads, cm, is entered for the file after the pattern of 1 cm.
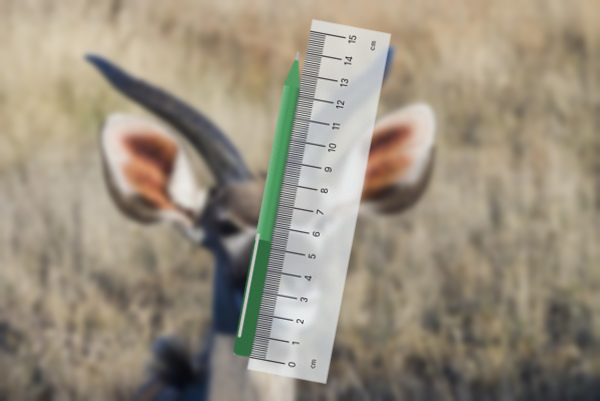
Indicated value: 14 cm
